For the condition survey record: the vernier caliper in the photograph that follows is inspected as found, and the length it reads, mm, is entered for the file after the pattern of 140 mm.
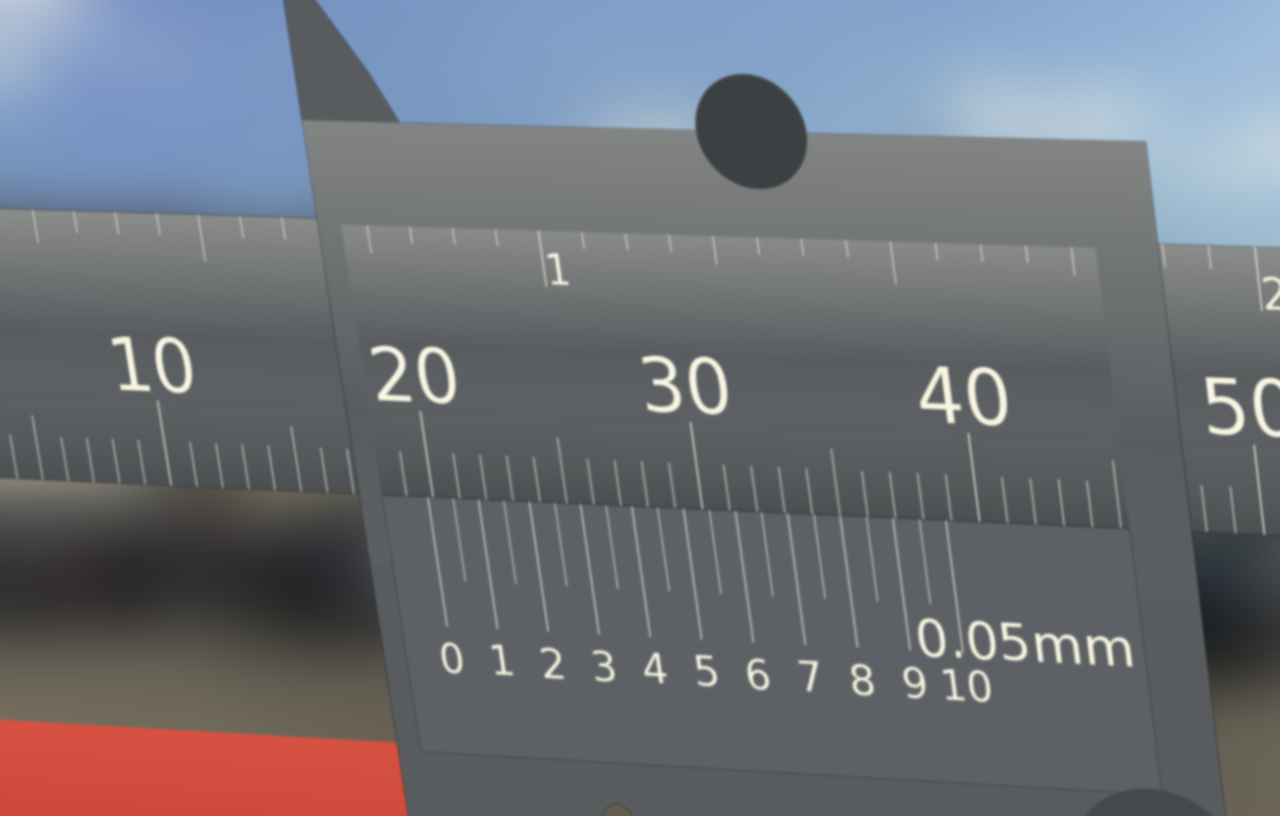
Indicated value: 19.8 mm
